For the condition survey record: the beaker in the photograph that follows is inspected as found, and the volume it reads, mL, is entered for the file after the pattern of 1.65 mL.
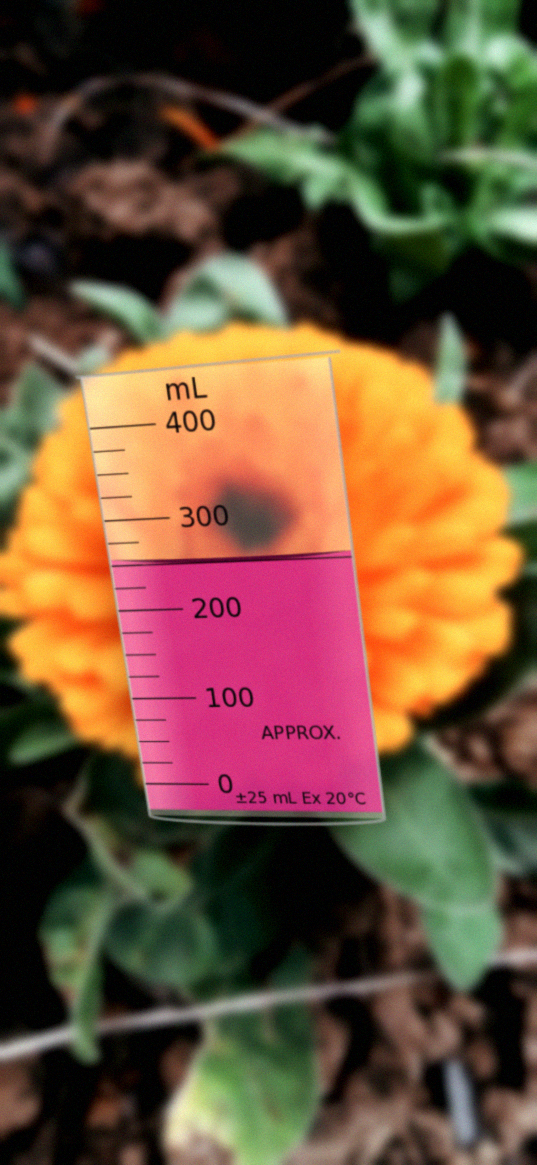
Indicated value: 250 mL
